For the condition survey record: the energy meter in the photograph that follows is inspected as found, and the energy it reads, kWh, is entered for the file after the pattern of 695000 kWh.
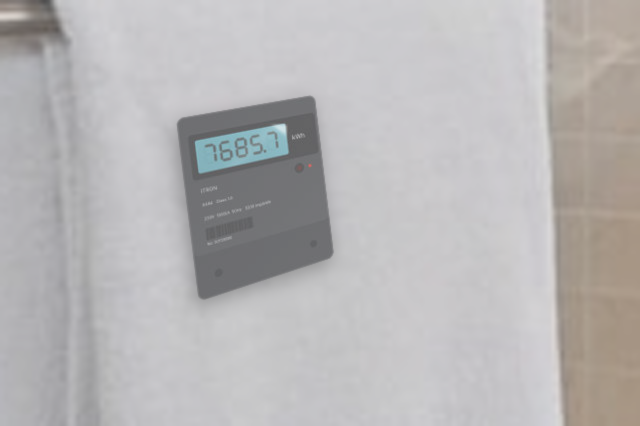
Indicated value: 7685.7 kWh
